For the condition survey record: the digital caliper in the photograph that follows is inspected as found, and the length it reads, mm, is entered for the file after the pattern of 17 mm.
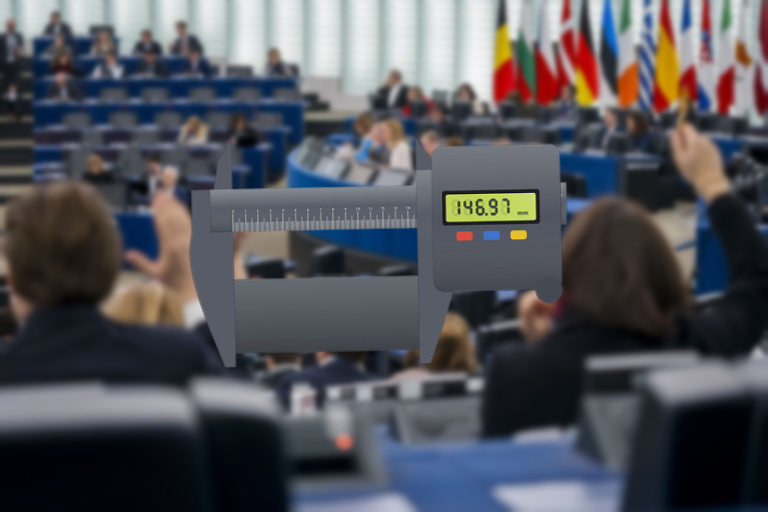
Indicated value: 146.97 mm
